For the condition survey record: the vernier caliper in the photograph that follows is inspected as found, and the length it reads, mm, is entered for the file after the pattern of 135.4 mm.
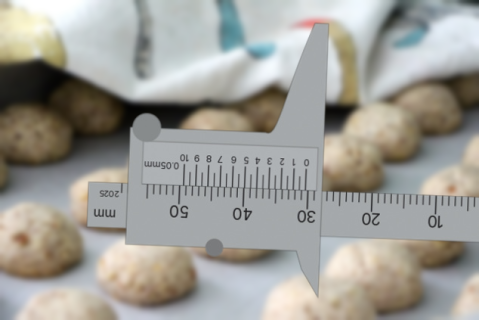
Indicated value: 30.4 mm
